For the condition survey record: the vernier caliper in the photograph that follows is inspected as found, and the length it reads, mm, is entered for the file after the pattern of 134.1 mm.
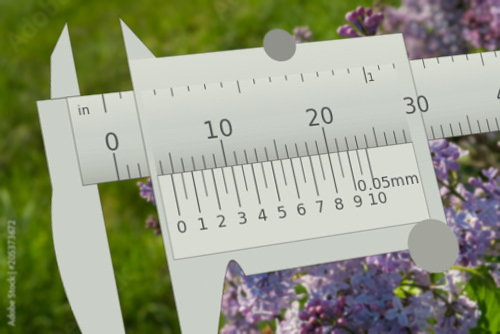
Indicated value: 4.8 mm
